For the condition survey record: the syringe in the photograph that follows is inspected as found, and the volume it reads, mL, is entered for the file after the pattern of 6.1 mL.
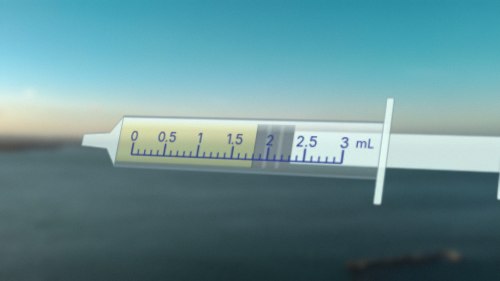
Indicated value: 1.8 mL
